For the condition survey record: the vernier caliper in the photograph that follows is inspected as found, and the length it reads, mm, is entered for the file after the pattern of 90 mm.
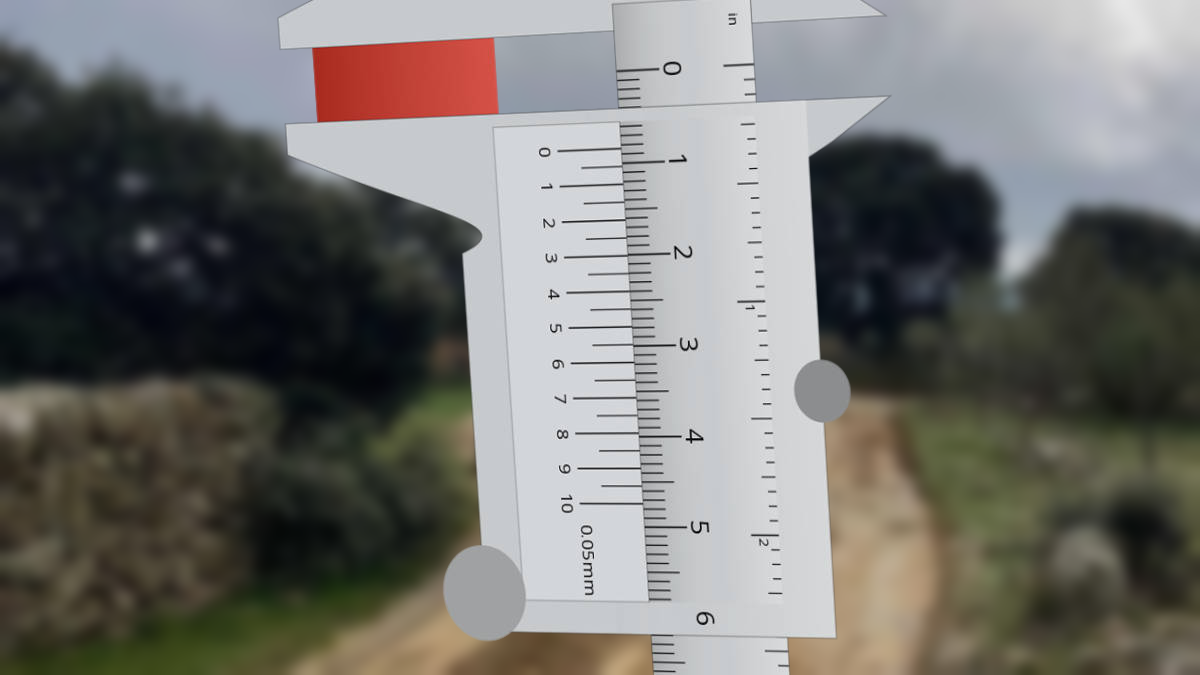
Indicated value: 8.4 mm
